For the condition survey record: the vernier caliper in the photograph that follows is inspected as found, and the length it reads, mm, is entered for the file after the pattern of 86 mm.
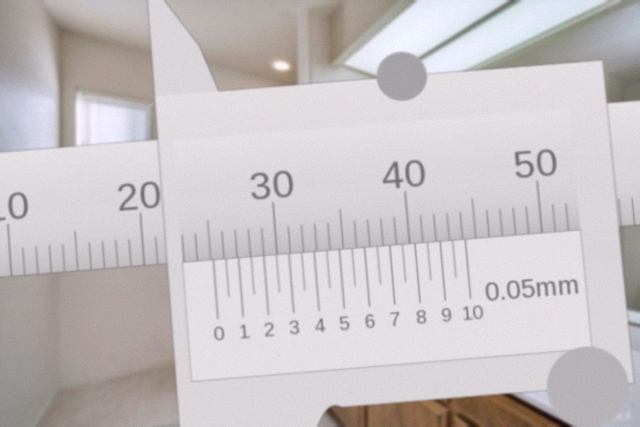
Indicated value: 25.2 mm
